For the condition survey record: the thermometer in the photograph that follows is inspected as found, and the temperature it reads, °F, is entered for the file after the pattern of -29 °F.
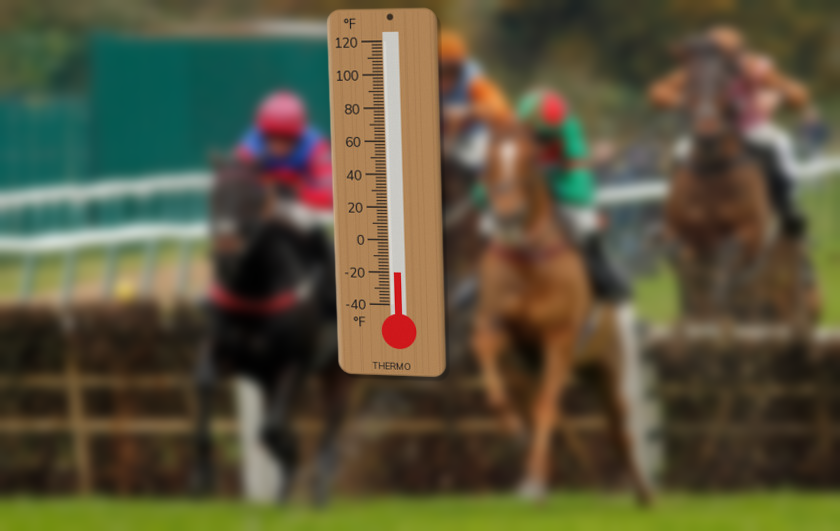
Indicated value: -20 °F
